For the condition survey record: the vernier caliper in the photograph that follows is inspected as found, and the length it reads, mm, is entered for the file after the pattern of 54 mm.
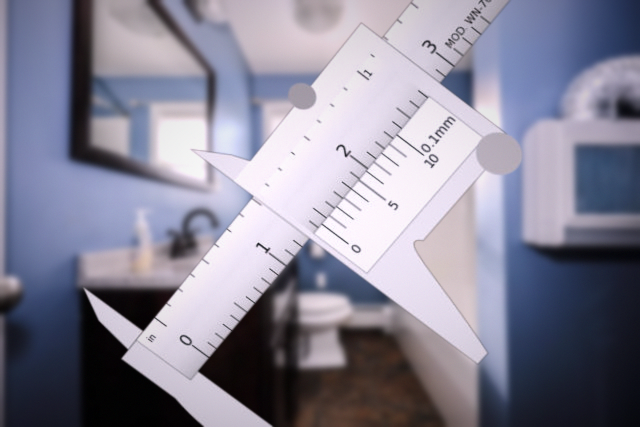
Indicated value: 14.4 mm
